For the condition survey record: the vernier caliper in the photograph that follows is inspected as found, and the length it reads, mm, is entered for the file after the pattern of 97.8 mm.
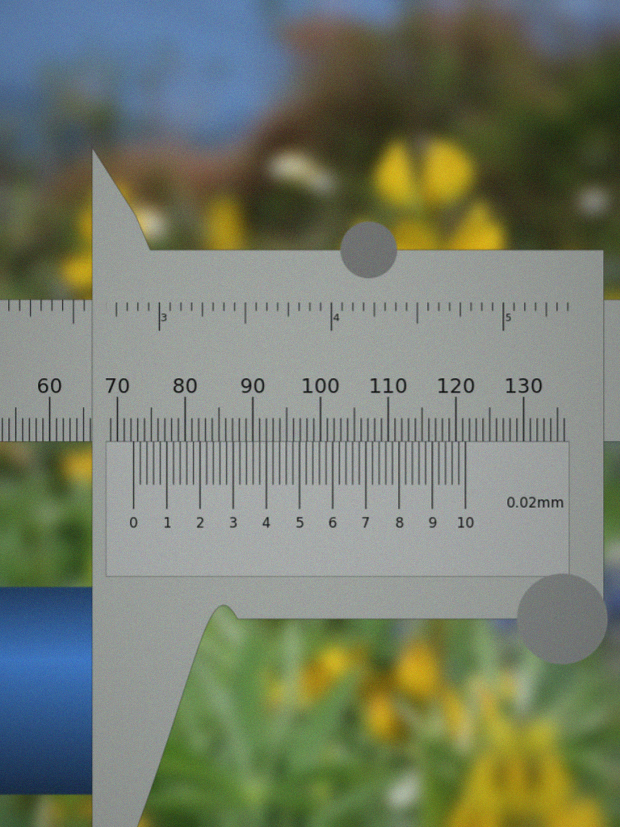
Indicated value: 72.4 mm
